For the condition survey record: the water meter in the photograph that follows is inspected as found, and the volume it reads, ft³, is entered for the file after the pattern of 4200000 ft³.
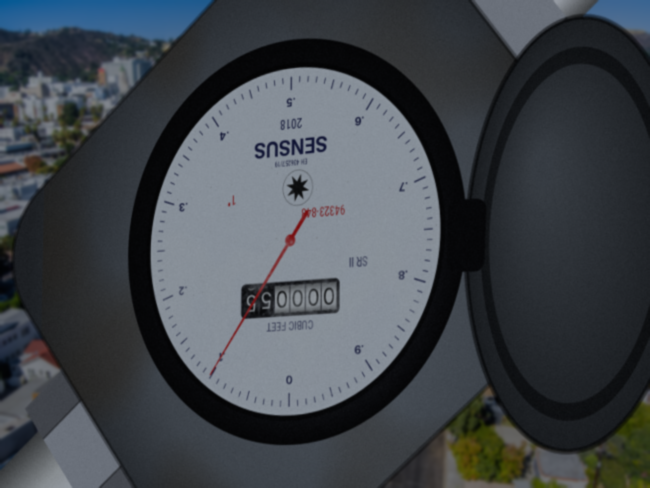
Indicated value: 55.10 ft³
